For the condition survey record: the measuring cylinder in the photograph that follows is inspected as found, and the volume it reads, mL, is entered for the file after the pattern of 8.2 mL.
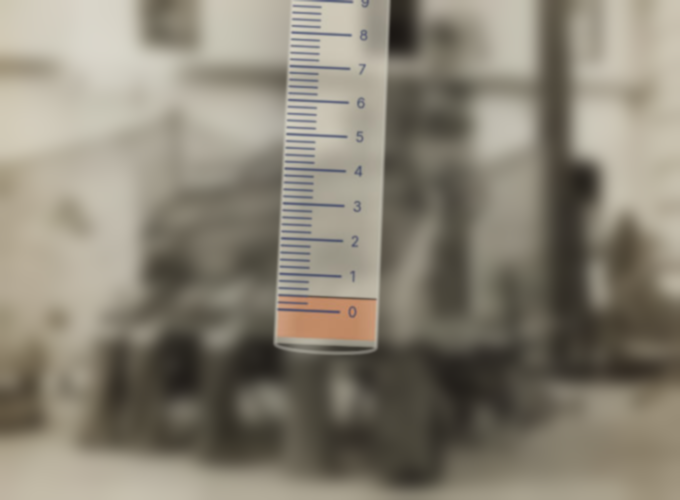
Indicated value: 0.4 mL
